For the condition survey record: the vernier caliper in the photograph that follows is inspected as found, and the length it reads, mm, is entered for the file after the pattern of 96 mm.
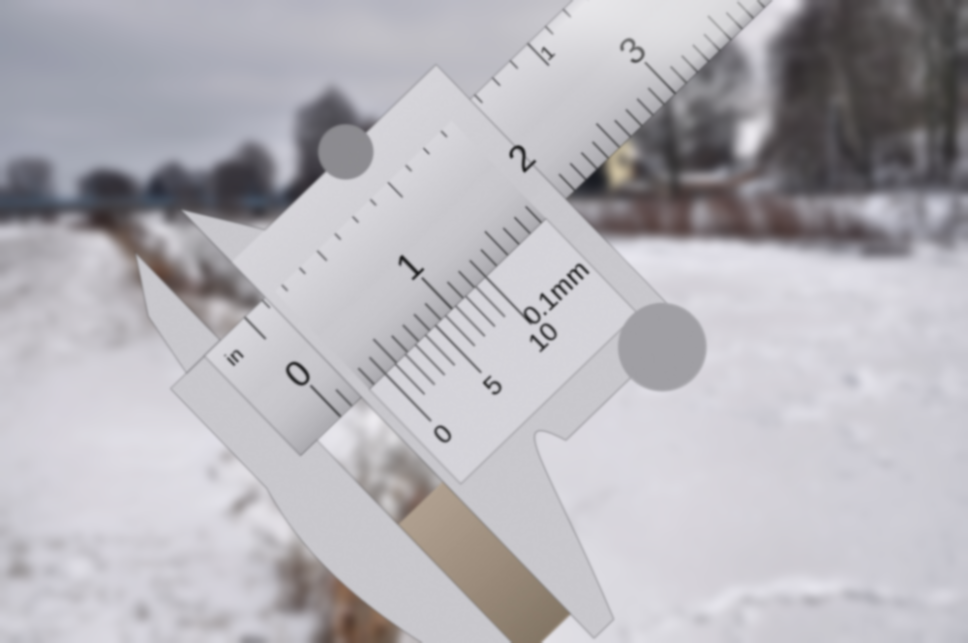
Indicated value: 4.0 mm
